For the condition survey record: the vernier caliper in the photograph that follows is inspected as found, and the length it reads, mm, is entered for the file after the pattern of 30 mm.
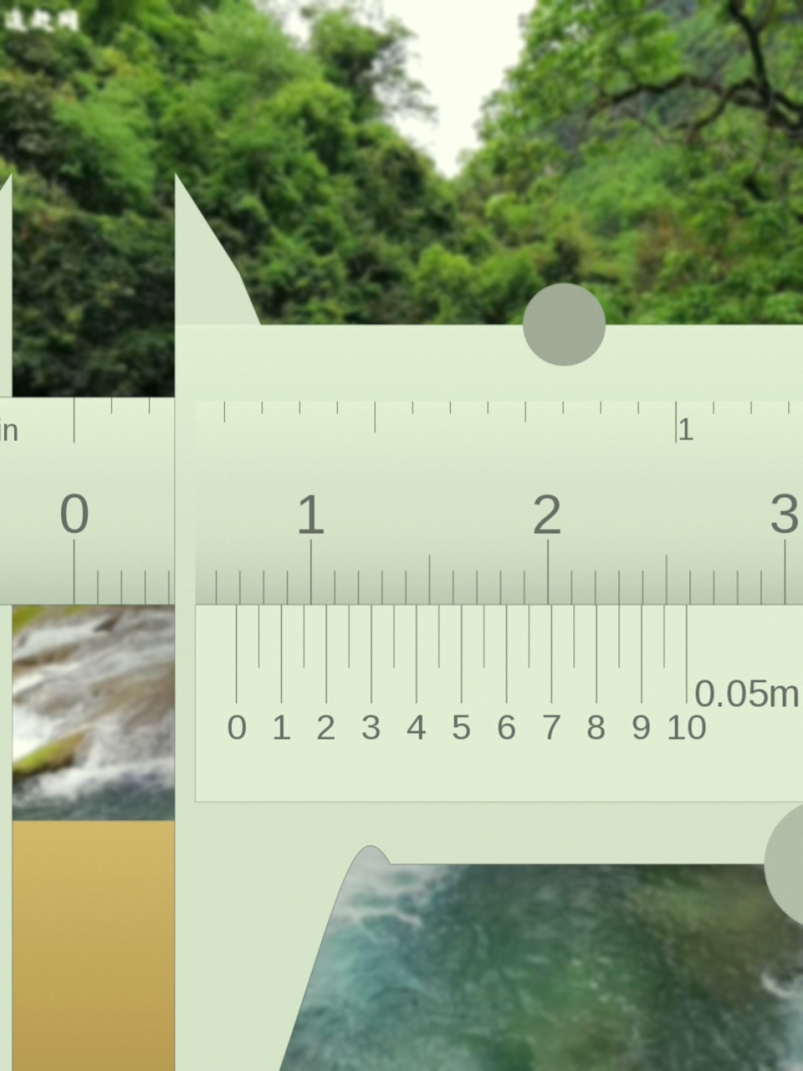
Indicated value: 6.85 mm
